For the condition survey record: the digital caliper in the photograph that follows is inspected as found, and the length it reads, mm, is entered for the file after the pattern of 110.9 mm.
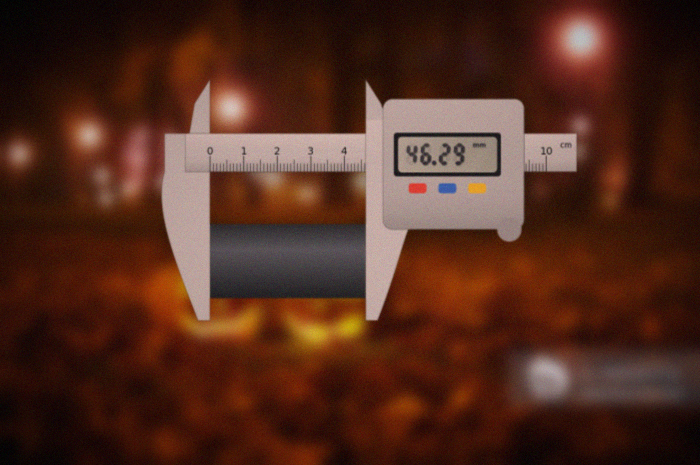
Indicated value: 46.29 mm
